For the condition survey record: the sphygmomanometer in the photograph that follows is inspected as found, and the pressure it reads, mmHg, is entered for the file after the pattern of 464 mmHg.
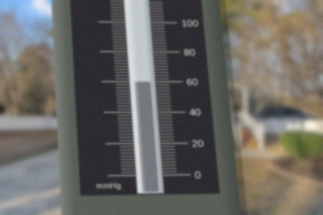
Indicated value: 60 mmHg
